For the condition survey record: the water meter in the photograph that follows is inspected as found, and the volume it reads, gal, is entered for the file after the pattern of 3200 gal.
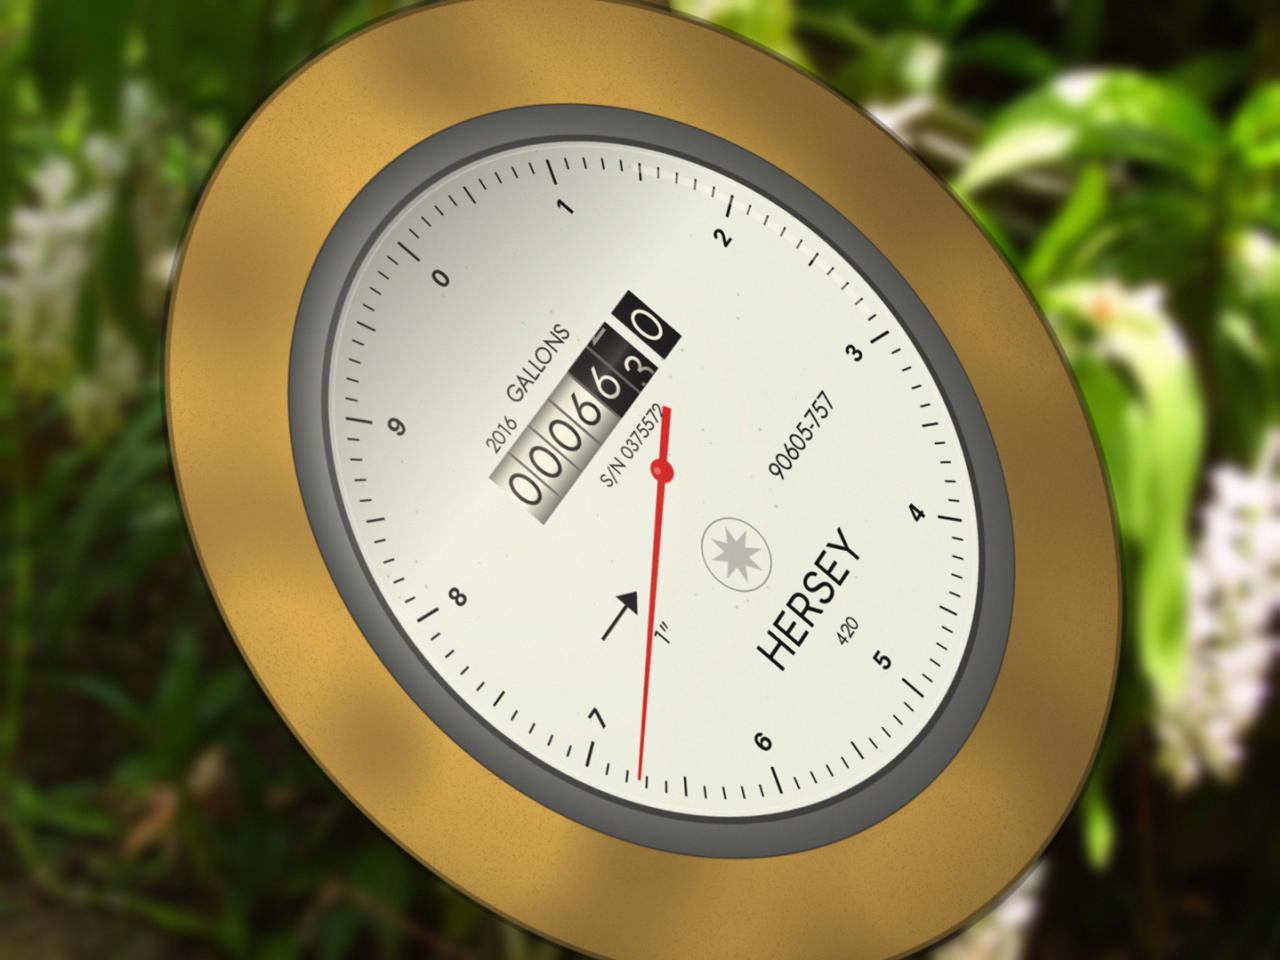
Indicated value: 6626.7 gal
